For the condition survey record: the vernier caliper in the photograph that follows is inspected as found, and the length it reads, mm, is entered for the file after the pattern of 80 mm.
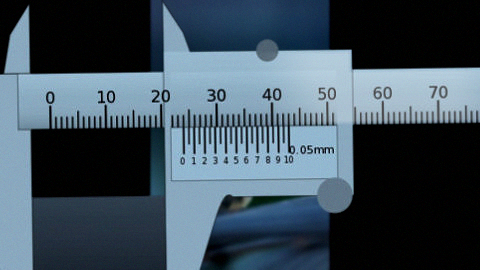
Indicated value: 24.0 mm
